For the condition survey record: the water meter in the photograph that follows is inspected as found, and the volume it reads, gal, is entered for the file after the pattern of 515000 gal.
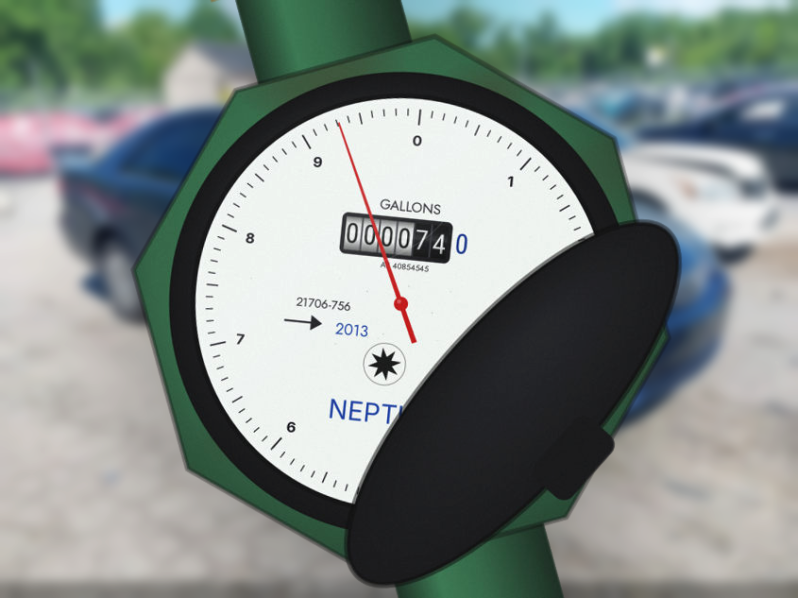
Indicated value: 739.3 gal
